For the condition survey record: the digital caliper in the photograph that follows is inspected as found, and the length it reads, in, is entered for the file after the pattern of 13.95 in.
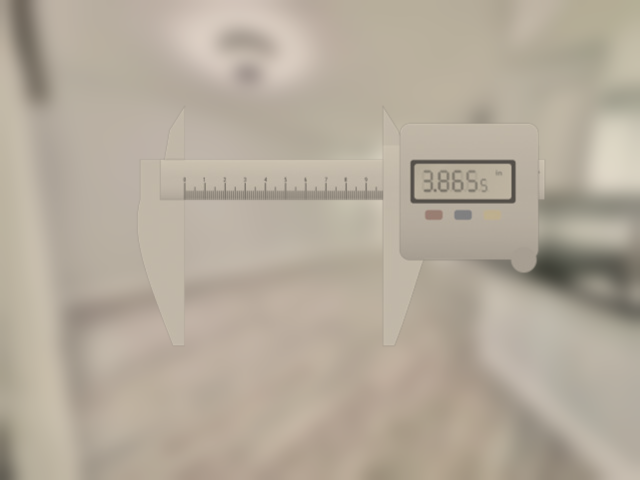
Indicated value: 3.8655 in
